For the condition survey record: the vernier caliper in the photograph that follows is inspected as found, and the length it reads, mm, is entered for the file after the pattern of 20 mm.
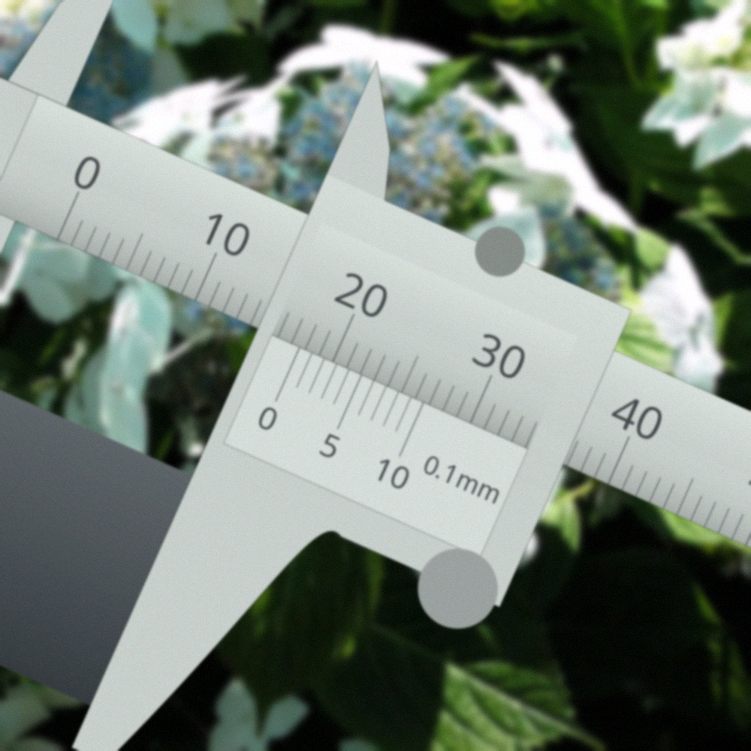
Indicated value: 17.6 mm
